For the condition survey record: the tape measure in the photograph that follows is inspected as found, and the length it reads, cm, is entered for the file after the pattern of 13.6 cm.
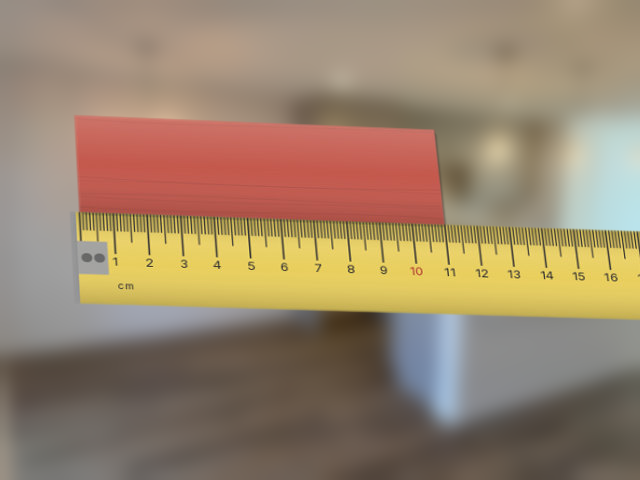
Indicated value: 11 cm
